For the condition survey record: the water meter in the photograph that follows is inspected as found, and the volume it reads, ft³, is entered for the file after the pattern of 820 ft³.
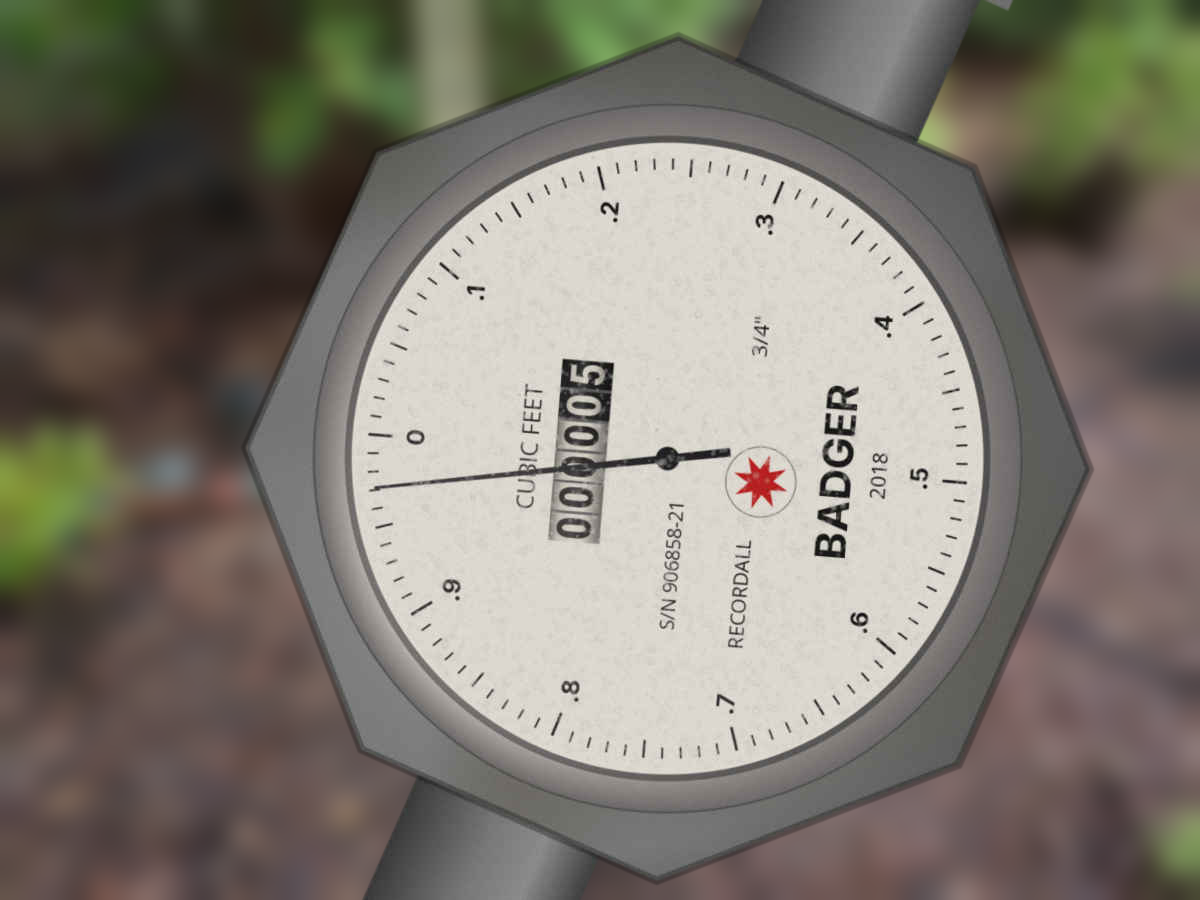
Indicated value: 4.97 ft³
